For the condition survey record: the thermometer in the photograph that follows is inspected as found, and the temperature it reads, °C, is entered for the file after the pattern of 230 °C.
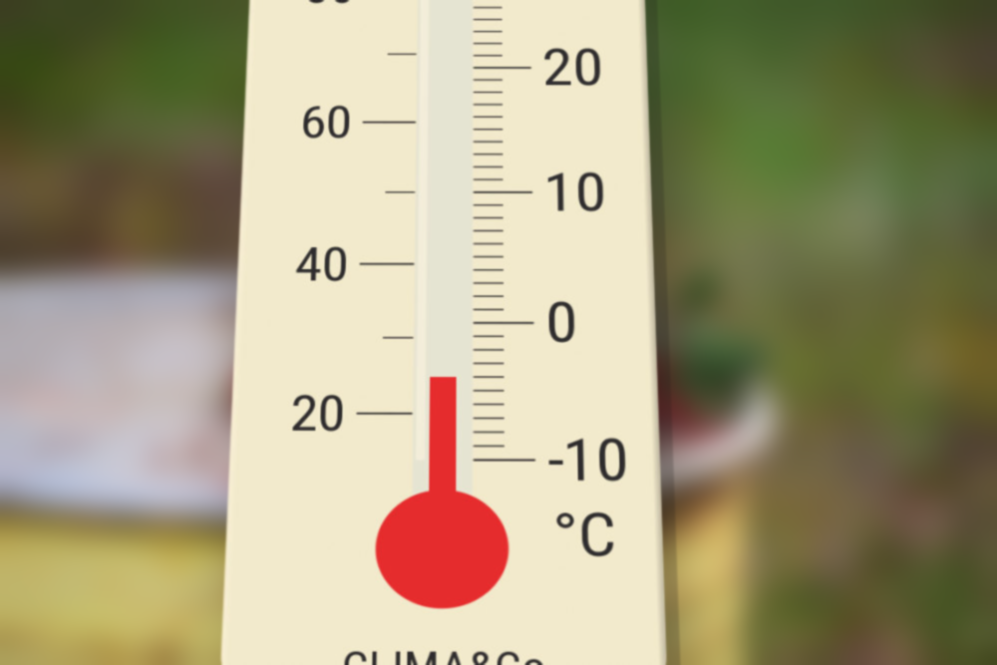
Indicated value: -4 °C
